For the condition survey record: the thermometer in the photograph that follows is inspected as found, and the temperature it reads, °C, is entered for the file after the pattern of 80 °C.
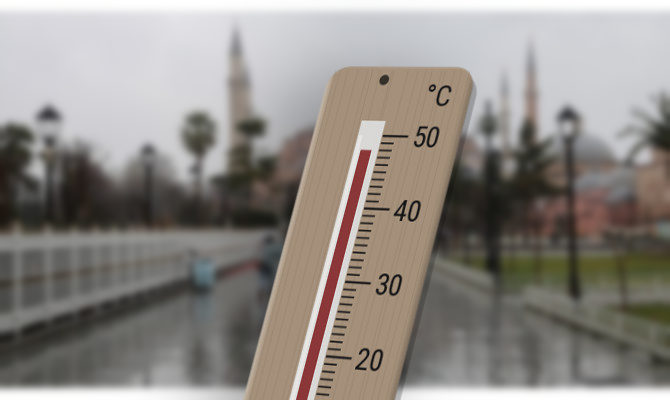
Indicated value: 48 °C
